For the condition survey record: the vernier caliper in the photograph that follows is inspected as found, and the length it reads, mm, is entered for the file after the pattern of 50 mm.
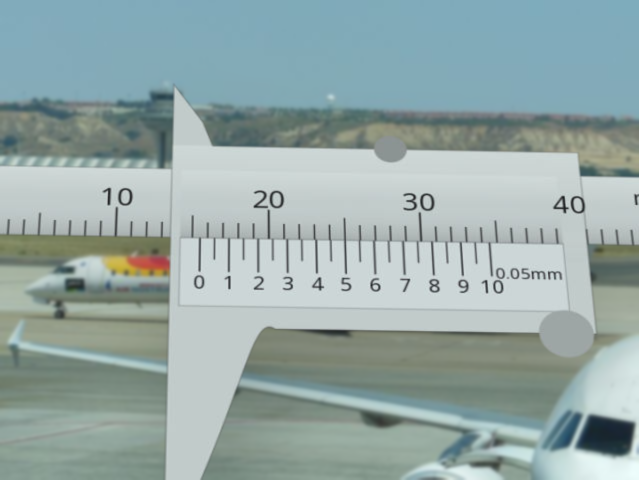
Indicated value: 15.5 mm
